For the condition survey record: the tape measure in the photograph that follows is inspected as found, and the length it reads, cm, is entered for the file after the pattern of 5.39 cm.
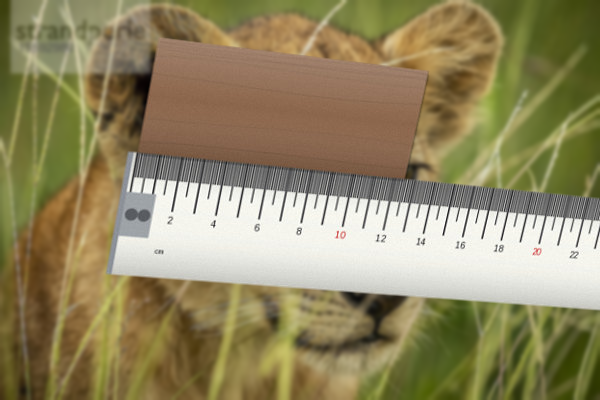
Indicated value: 12.5 cm
